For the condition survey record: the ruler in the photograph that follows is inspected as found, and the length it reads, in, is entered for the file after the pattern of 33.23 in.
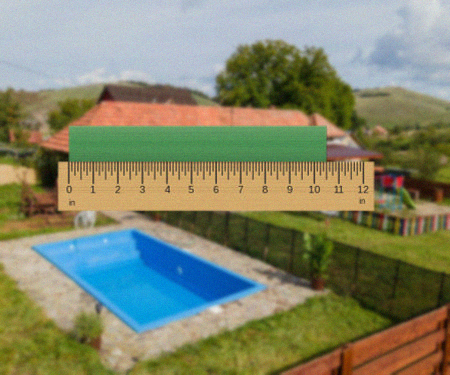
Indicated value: 10.5 in
